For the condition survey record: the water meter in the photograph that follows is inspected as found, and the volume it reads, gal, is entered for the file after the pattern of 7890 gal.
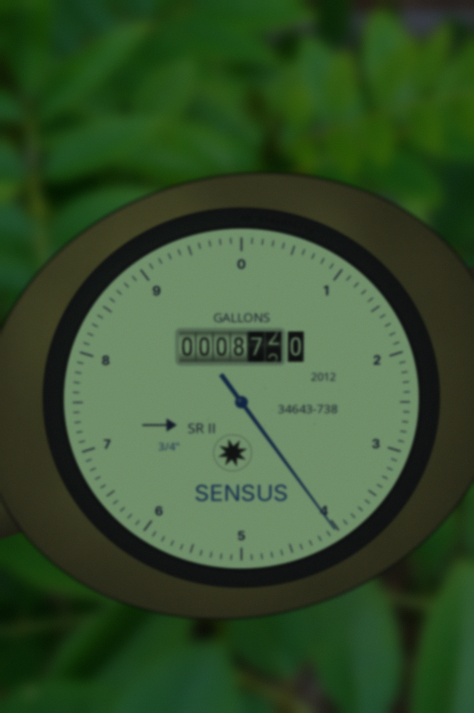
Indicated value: 8724.0 gal
